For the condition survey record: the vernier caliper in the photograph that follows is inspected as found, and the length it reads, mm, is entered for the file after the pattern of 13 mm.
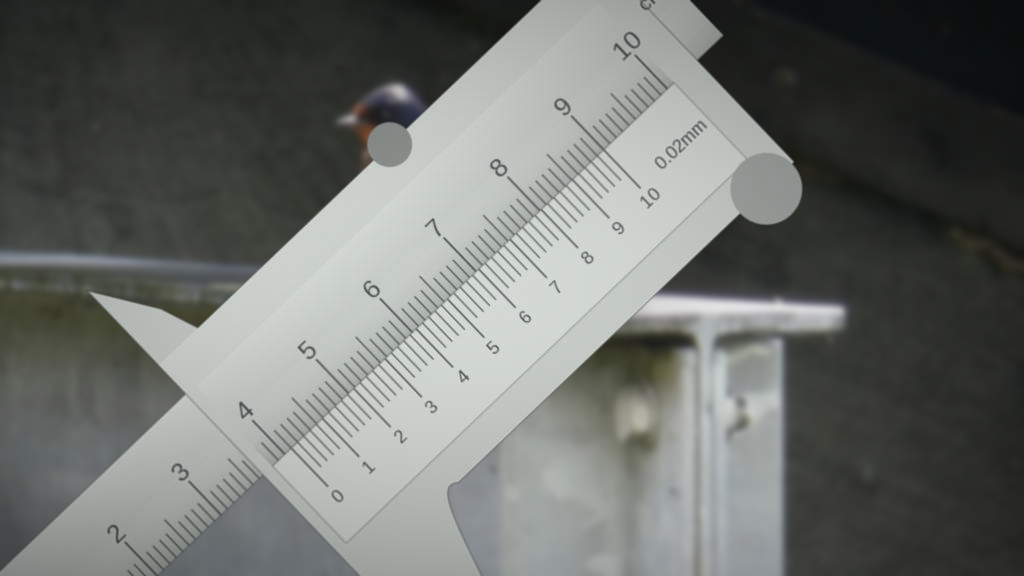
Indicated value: 41.0 mm
